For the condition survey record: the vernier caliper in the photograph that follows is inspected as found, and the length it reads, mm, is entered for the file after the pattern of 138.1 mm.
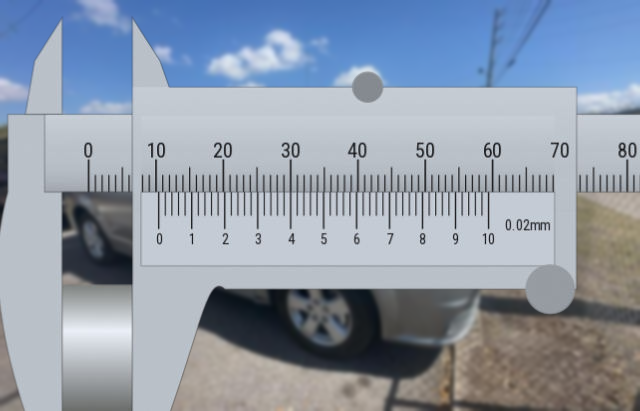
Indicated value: 10.4 mm
